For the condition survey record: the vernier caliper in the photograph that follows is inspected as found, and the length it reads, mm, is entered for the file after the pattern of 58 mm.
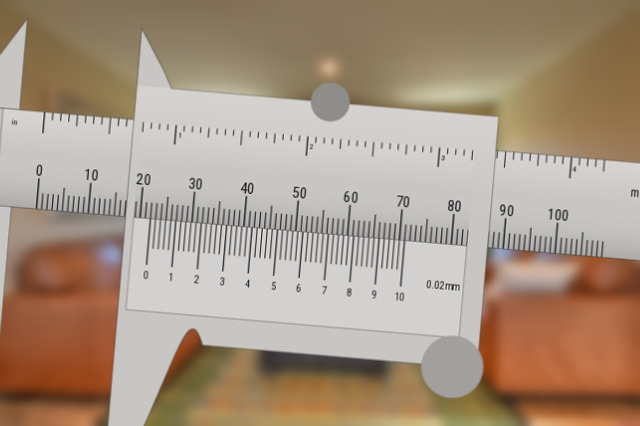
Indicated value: 22.0 mm
